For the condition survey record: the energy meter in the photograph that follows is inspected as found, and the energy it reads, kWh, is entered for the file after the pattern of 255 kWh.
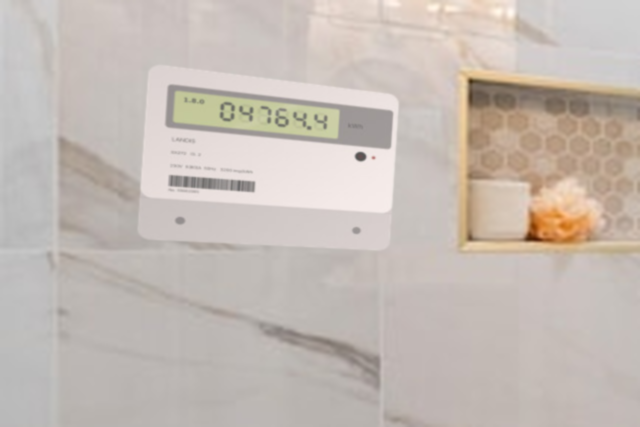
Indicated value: 4764.4 kWh
